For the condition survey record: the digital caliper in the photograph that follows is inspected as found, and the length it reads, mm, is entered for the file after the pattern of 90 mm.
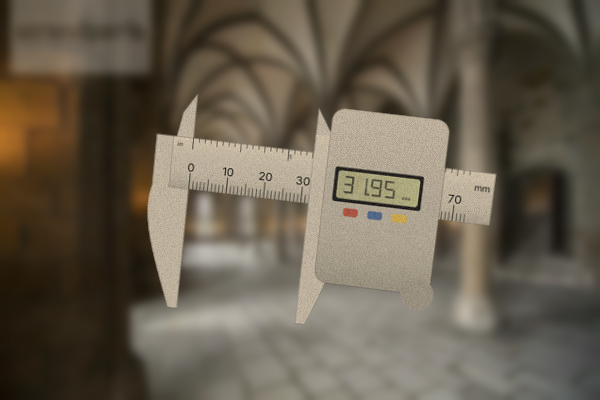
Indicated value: 31.95 mm
